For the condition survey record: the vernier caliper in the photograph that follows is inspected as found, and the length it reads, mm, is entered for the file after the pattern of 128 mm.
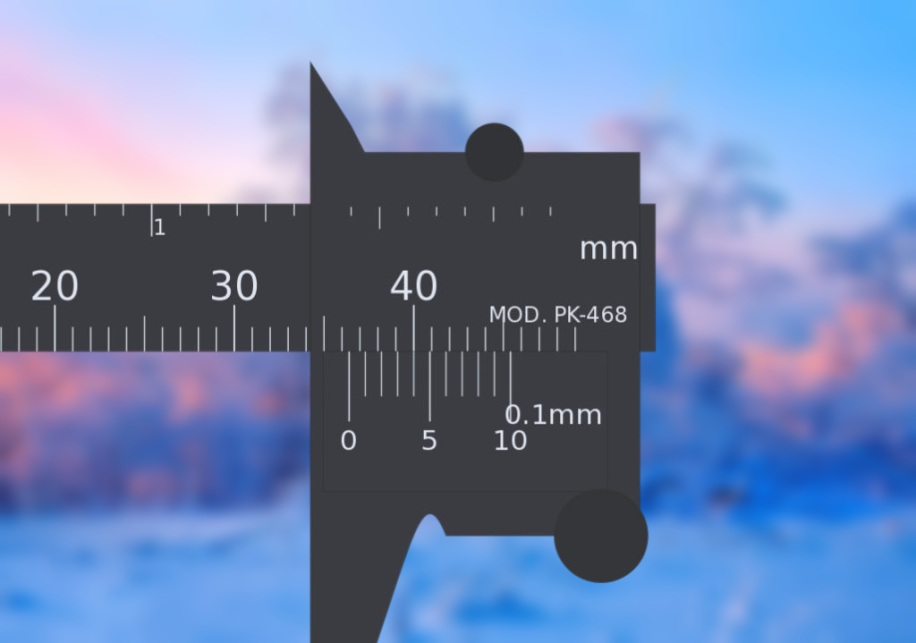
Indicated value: 36.4 mm
